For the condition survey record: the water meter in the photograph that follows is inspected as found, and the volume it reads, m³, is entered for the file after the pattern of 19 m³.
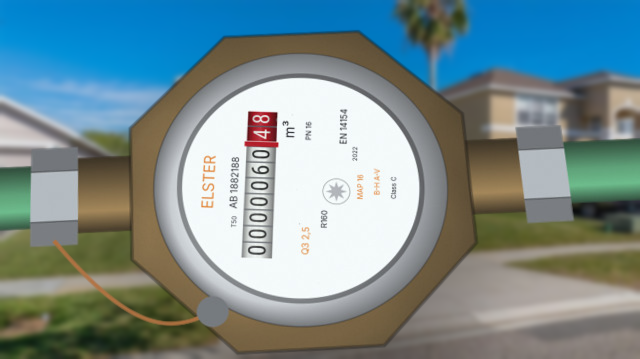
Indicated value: 60.48 m³
